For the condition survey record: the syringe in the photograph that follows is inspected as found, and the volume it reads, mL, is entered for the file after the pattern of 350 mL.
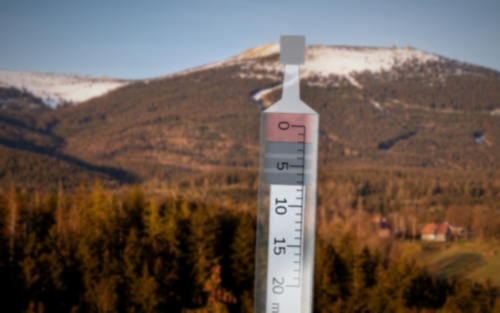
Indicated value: 2 mL
